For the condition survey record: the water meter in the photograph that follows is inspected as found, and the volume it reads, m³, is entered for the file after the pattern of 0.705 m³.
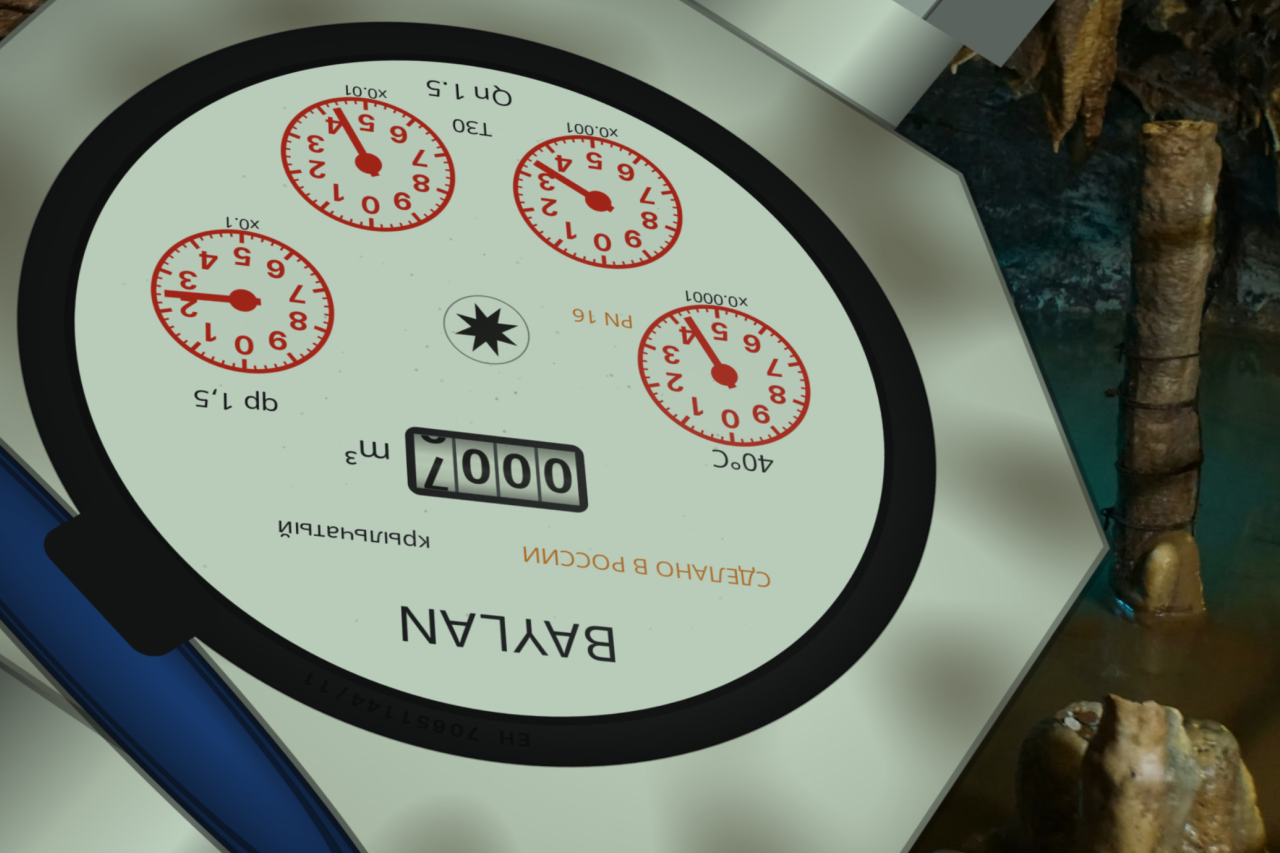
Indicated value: 7.2434 m³
